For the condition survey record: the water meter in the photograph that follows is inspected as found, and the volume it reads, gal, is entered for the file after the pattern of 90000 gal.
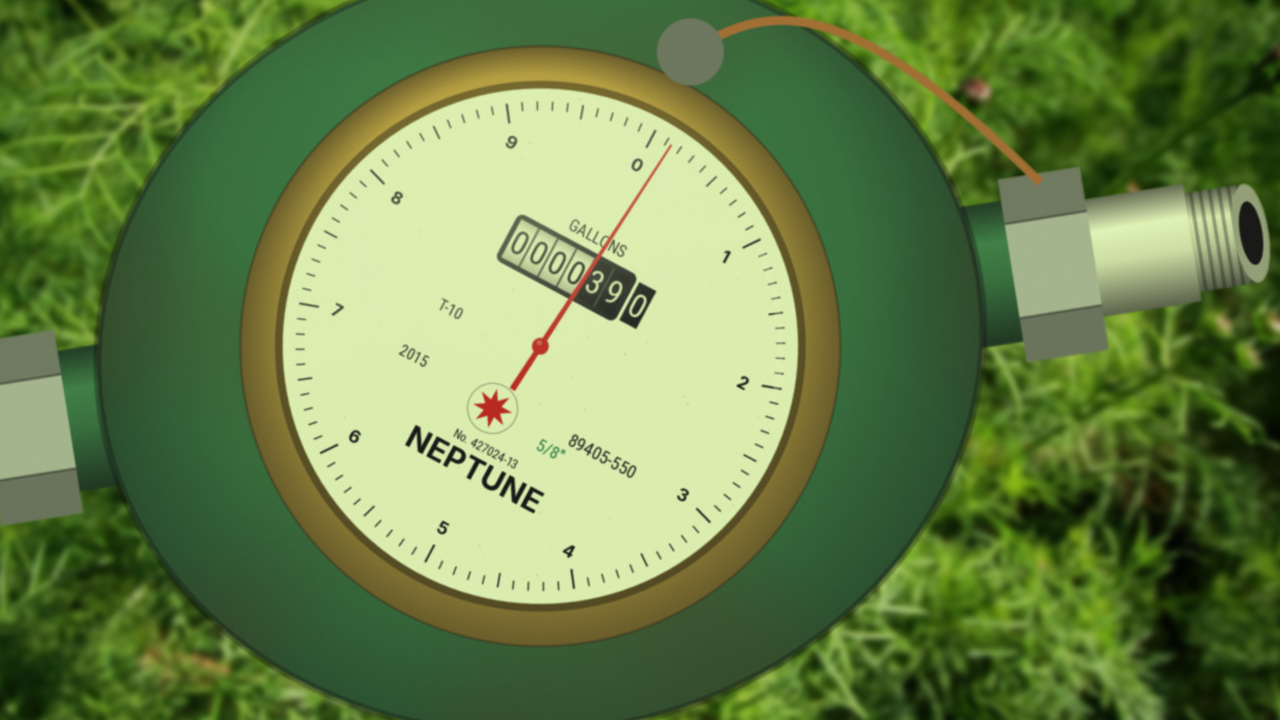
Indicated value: 390.1 gal
